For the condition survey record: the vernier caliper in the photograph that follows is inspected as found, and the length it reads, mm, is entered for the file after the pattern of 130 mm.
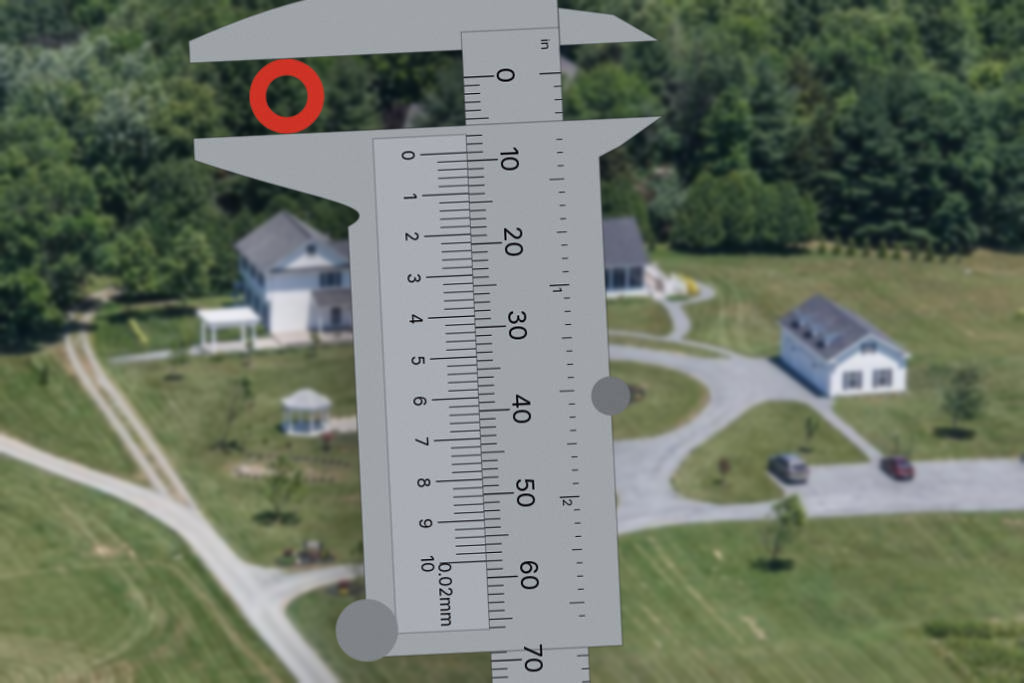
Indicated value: 9.0 mm
